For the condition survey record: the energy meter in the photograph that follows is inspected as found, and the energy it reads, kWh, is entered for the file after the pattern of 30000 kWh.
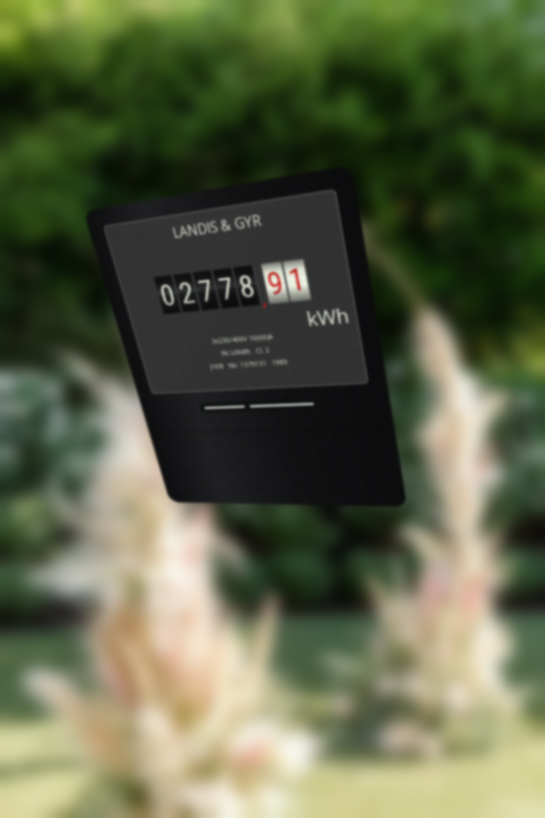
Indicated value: 2778.91 kWh
